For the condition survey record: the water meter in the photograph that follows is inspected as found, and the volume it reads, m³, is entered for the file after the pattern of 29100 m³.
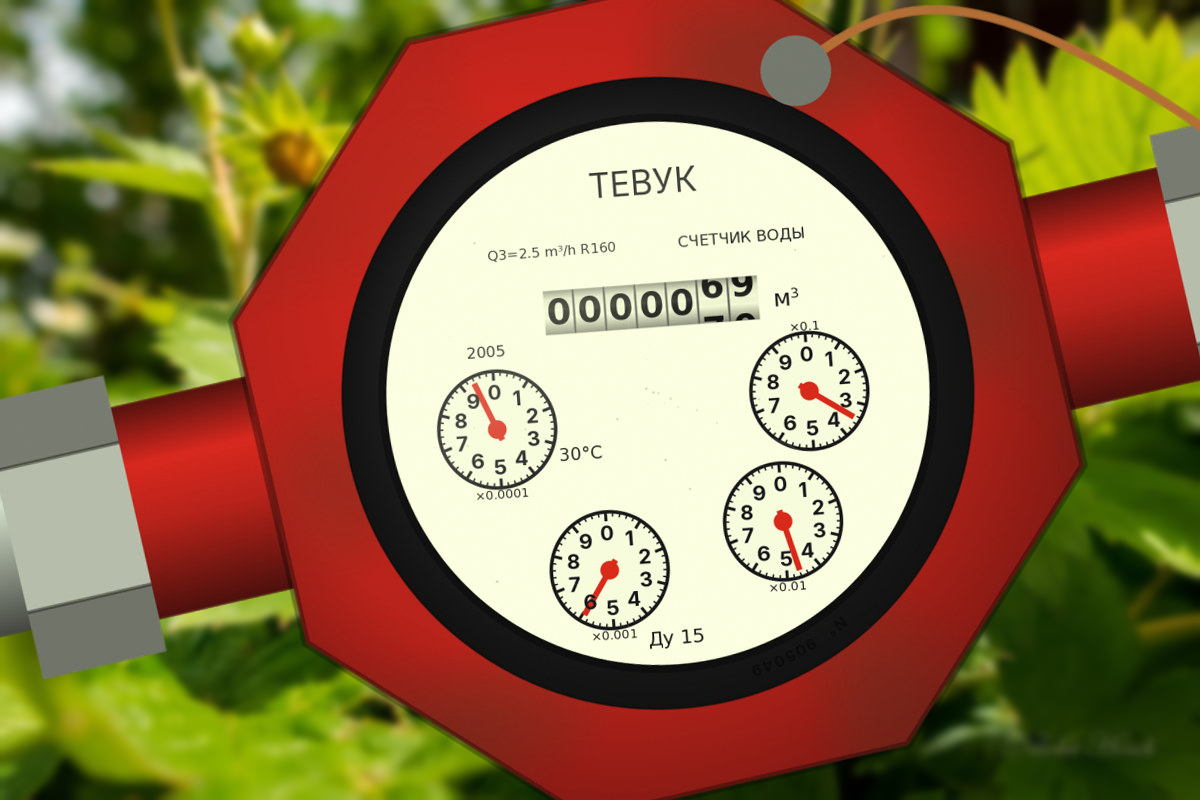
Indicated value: 69.3459 m³
